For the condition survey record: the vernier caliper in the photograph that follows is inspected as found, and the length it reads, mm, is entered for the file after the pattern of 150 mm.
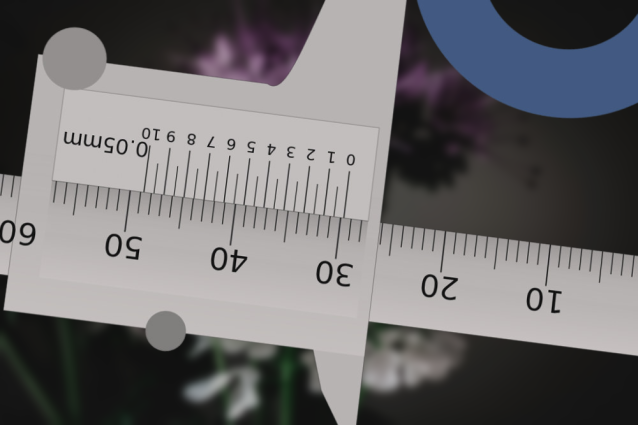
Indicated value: 29.7 mm
